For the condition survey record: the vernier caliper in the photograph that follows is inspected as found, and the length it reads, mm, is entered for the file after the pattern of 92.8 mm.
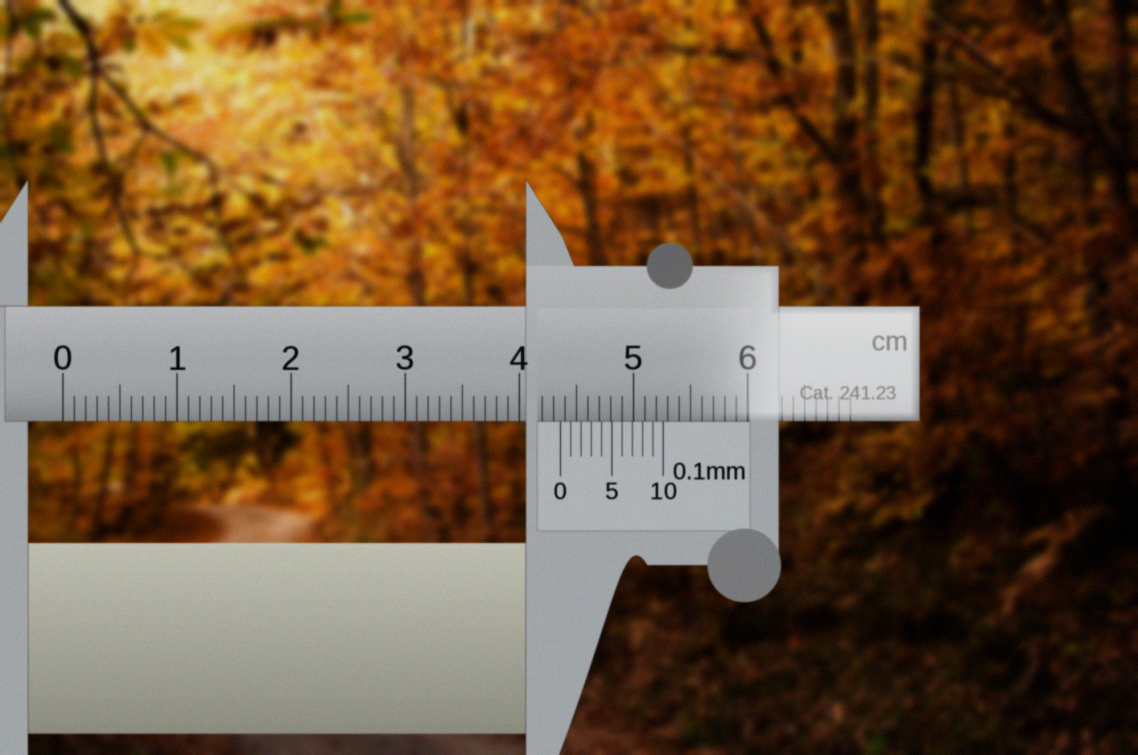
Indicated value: 43.6 mm
